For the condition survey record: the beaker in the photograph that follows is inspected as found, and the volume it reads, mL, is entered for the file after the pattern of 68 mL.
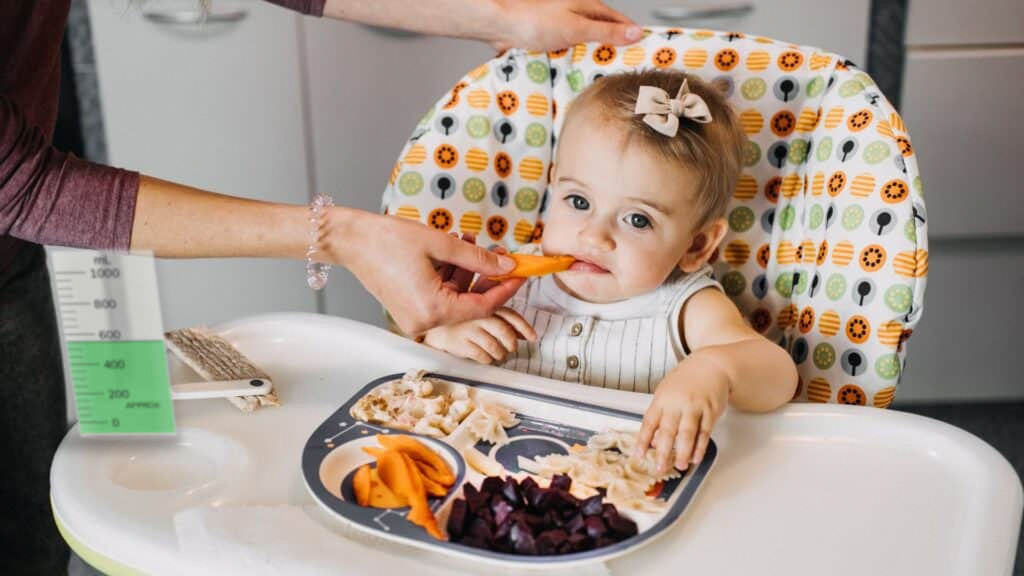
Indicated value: 550 mL
